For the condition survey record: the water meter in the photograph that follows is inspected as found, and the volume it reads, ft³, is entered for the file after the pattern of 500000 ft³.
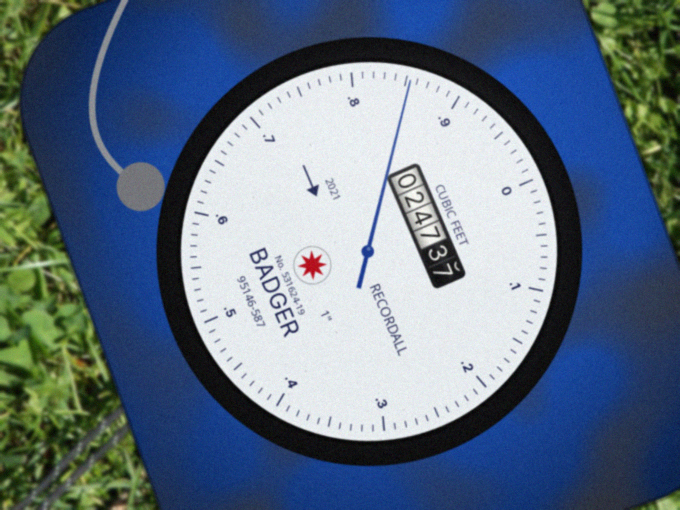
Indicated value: 24736.85 ft³
